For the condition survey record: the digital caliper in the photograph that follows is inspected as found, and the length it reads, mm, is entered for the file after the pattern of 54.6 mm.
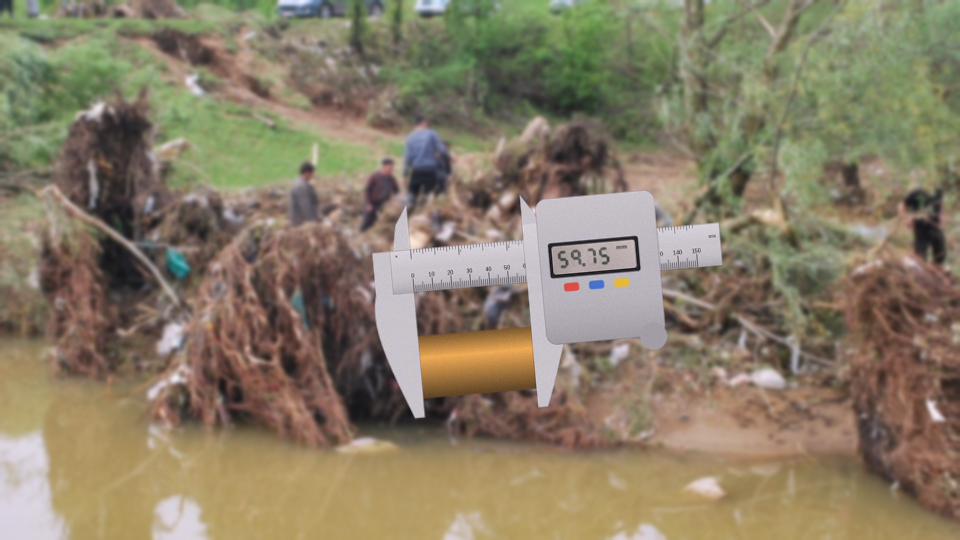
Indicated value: 59.75 mm
